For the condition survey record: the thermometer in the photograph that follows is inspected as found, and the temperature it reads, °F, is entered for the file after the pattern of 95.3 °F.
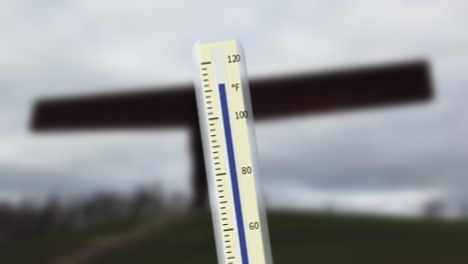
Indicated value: 112 °F
